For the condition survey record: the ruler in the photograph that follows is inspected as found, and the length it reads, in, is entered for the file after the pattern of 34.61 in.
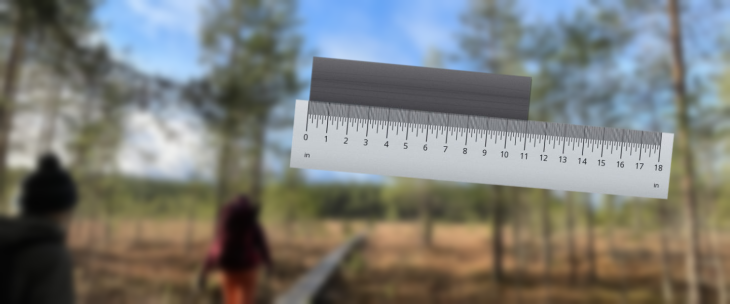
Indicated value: 11 in
